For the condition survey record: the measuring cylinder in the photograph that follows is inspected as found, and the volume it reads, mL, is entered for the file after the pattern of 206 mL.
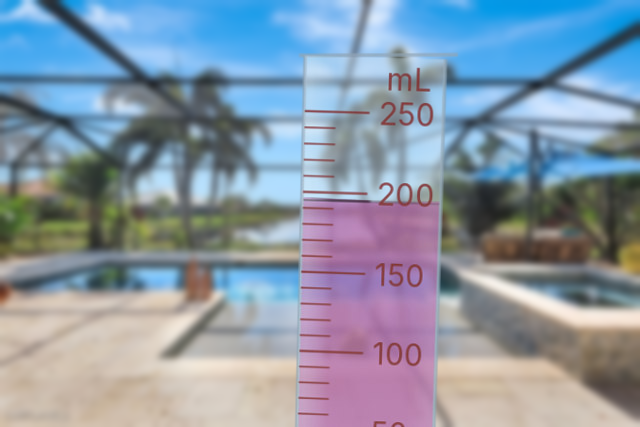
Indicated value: 195 mL
